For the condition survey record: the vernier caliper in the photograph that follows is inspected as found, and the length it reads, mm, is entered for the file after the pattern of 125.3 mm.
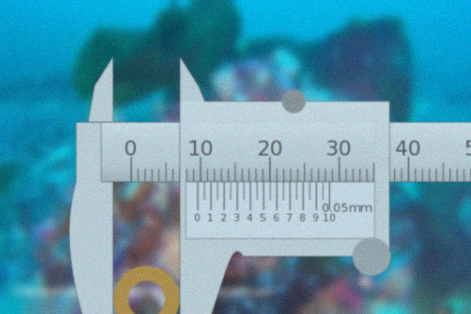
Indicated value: 9.6 mm
